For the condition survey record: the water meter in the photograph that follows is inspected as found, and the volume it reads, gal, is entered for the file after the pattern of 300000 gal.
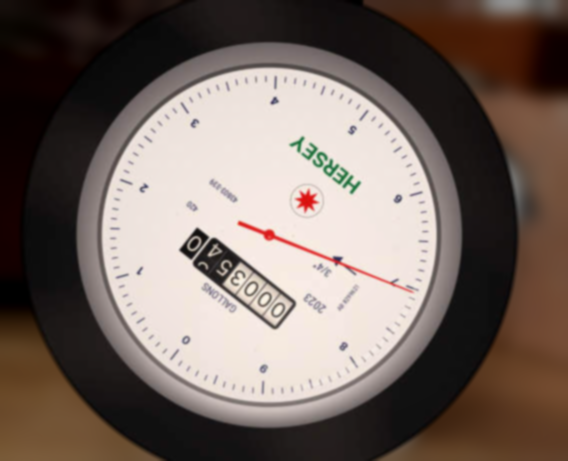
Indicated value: 3537.0 gal
